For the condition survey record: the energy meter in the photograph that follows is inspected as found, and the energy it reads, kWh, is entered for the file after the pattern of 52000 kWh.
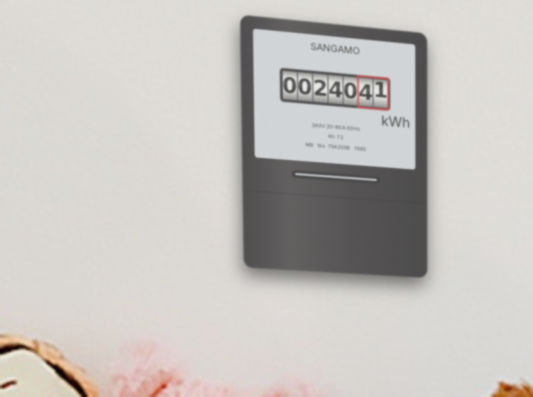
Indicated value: 240.41 kWh
